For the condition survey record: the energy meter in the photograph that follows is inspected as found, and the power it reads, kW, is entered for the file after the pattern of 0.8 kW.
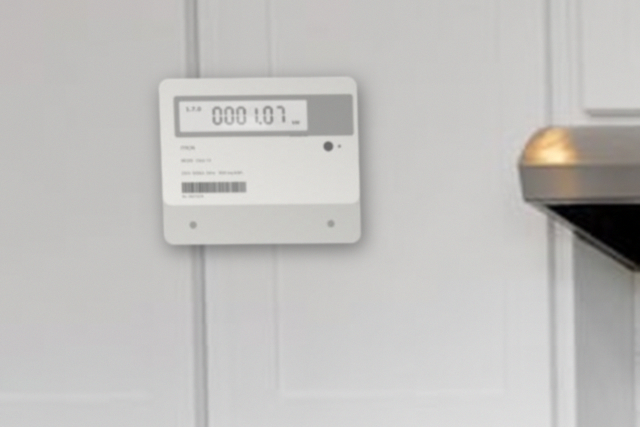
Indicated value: 1.07 kW
